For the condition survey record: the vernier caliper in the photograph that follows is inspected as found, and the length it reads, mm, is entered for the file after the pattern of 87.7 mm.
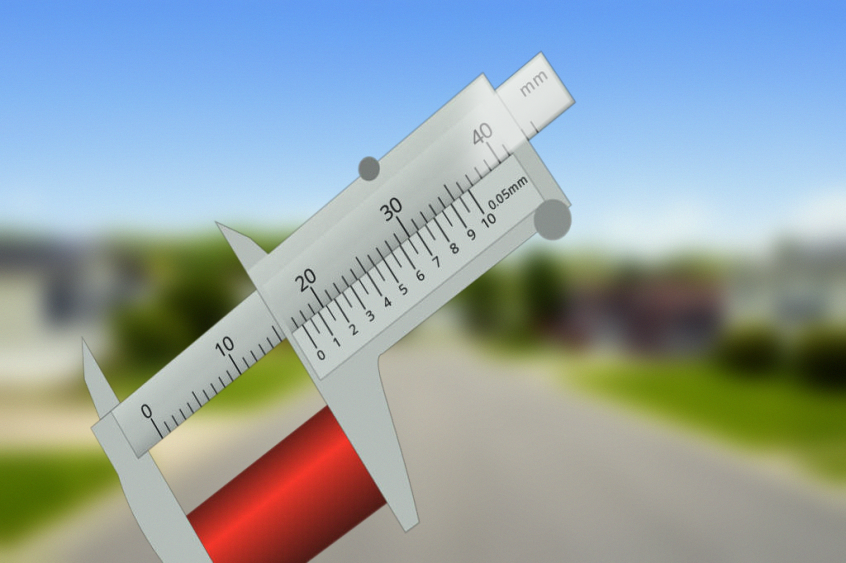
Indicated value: 17.5 mm
